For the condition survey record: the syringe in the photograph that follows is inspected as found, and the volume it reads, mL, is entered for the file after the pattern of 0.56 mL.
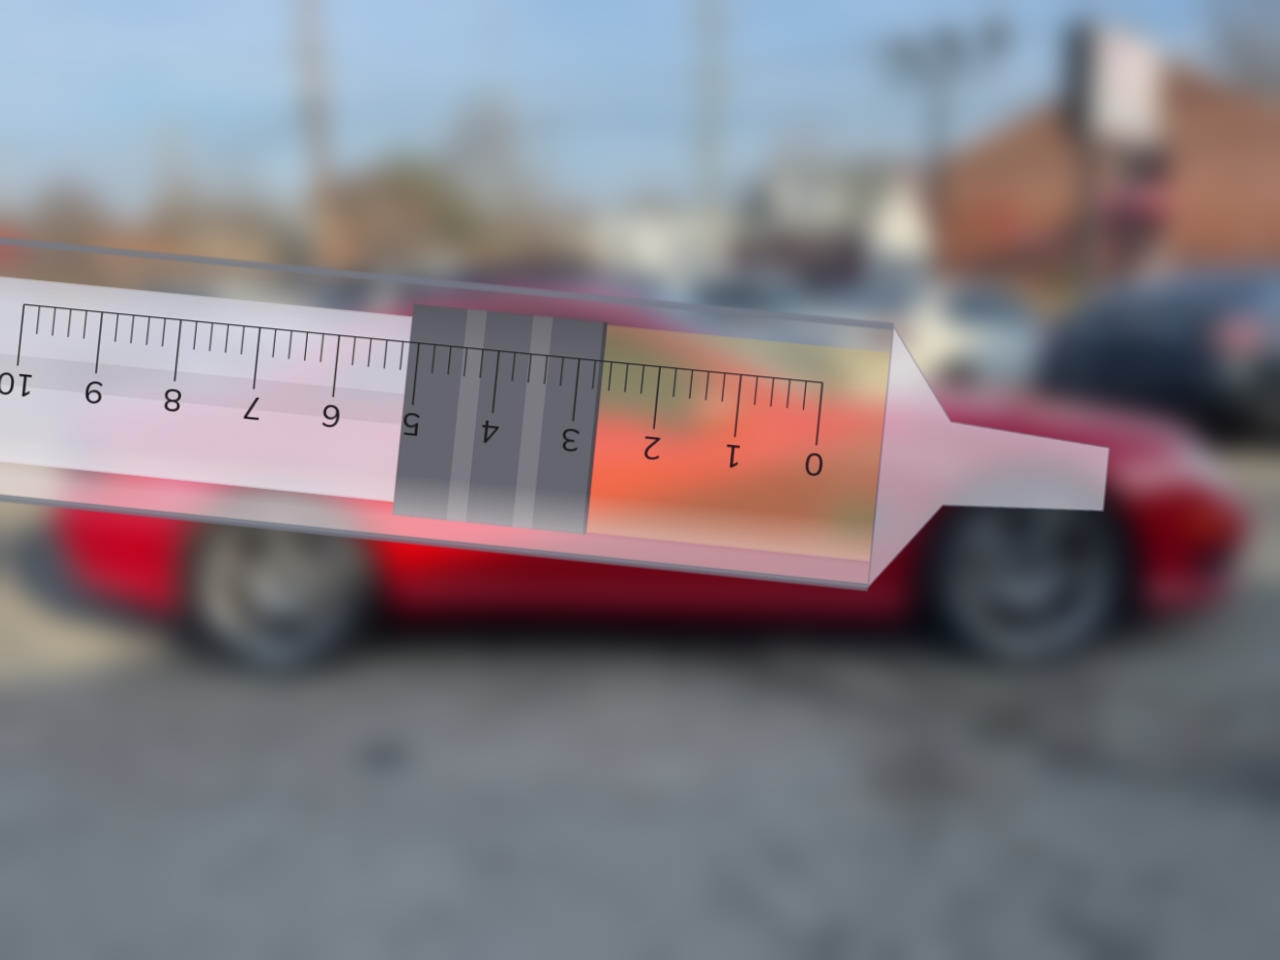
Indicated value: 2.7 mL
